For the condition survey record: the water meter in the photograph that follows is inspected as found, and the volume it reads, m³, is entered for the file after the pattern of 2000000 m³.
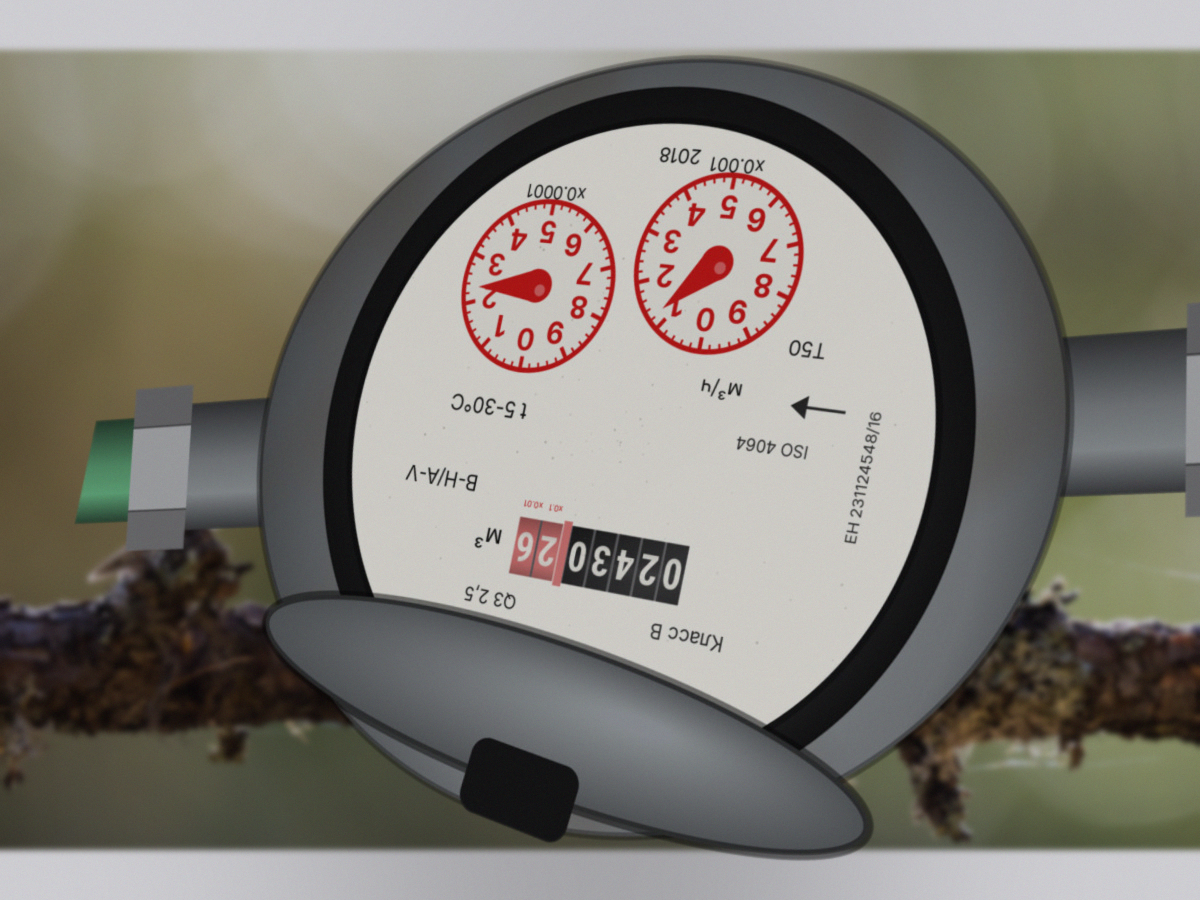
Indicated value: 2430.2612 m³
